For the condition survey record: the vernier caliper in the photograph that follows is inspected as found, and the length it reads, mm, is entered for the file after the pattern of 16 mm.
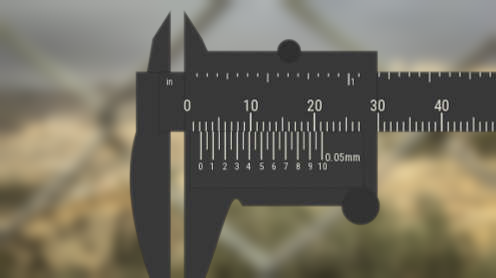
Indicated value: 2.2 mm
